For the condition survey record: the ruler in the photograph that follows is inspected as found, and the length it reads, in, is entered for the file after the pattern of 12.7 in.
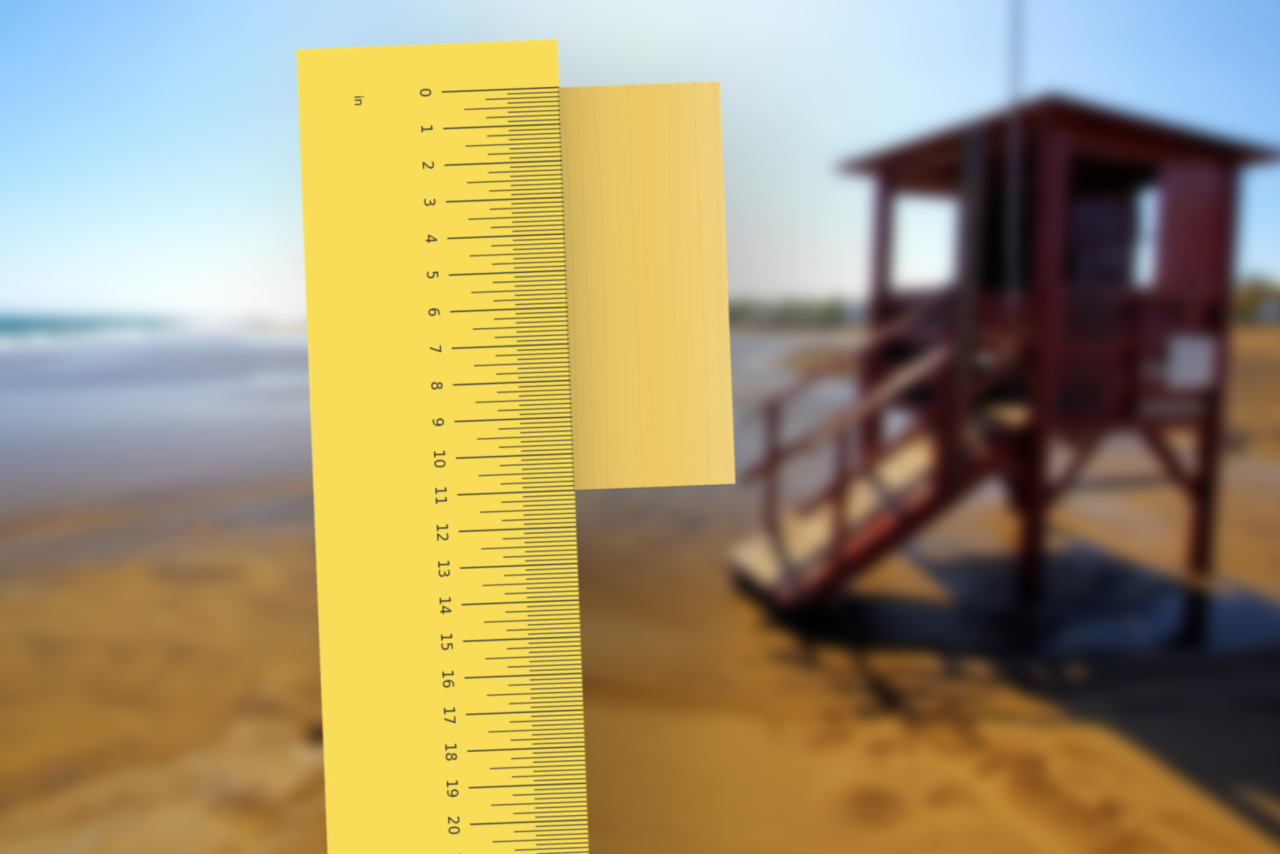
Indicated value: 11 in
